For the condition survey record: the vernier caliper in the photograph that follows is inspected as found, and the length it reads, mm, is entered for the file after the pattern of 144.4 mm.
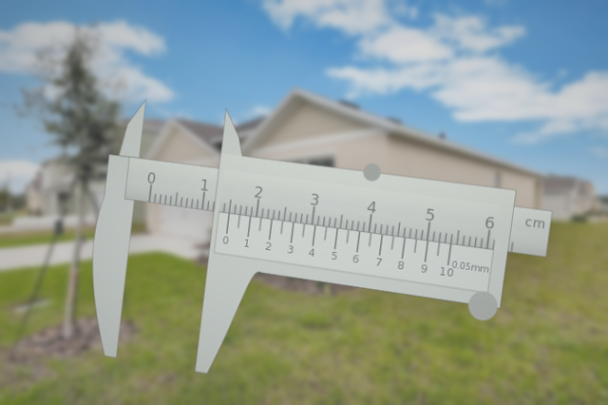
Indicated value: 15.0 mm
